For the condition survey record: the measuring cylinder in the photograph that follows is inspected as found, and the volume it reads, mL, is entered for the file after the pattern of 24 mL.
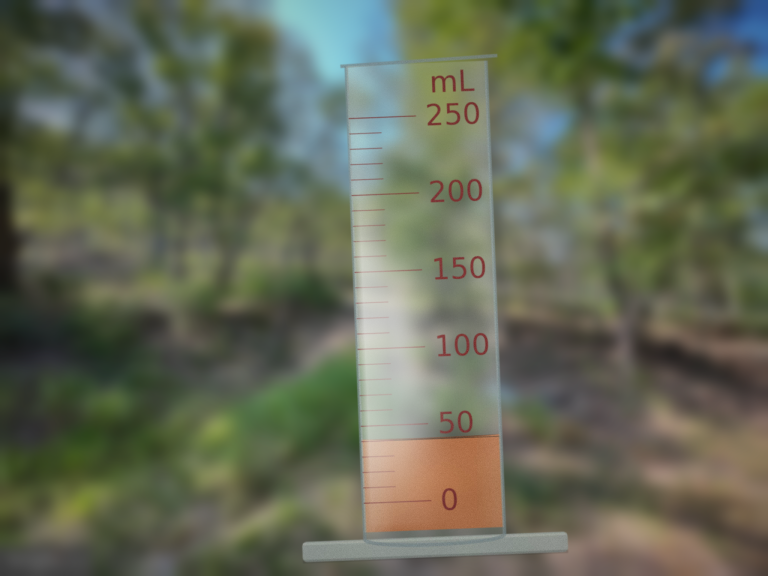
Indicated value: 40 mL
